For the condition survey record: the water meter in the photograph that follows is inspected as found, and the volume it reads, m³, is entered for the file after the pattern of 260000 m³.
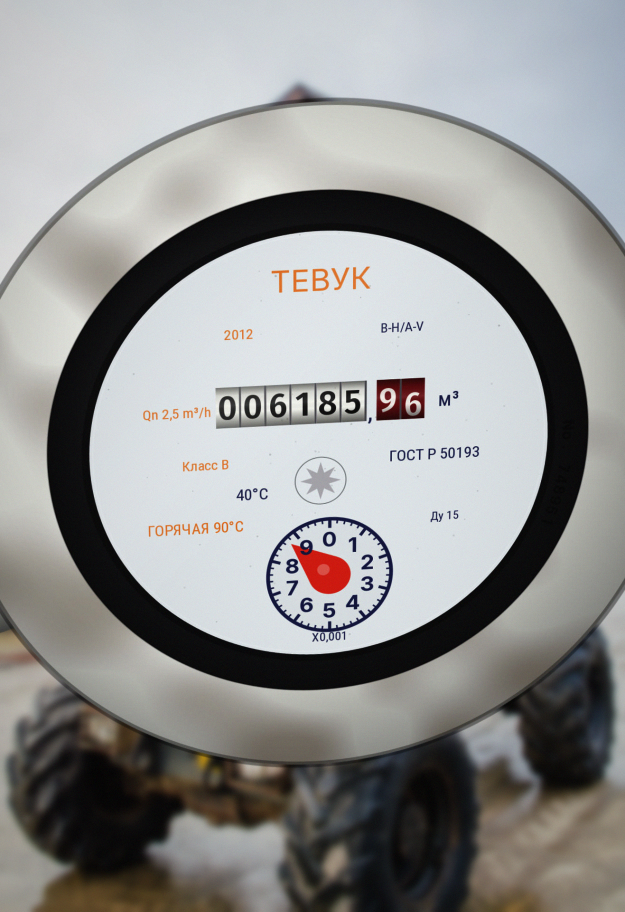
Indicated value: 6185.958 m³
